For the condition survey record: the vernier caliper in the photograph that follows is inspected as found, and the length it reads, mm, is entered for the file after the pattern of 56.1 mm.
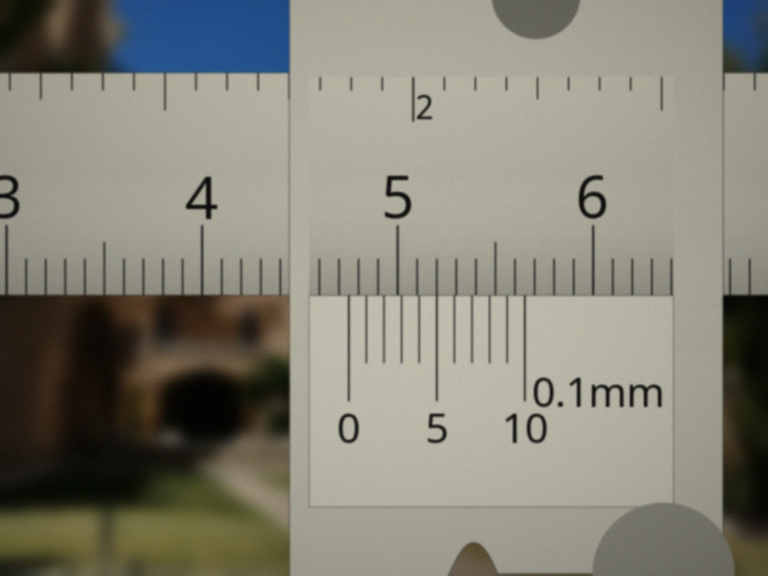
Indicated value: 47.5 mm
